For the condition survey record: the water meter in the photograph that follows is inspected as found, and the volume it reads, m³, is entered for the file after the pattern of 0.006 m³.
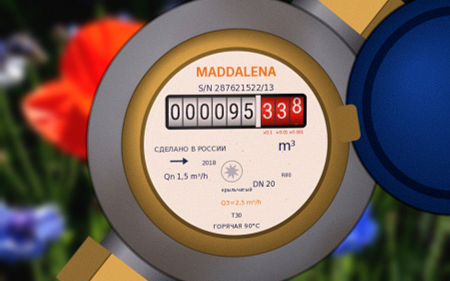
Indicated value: 95.338 m³
